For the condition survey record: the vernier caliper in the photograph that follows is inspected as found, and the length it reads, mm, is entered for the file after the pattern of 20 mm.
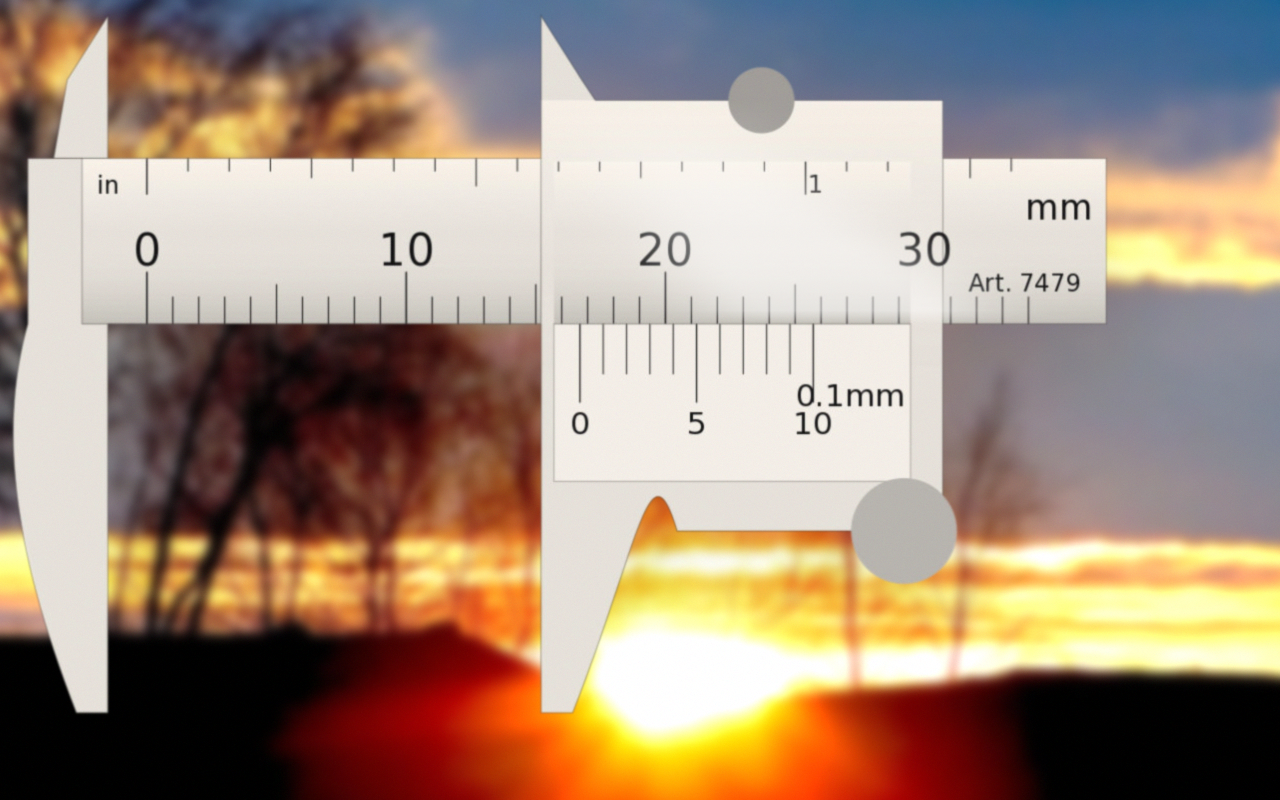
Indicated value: 16.7 mm
